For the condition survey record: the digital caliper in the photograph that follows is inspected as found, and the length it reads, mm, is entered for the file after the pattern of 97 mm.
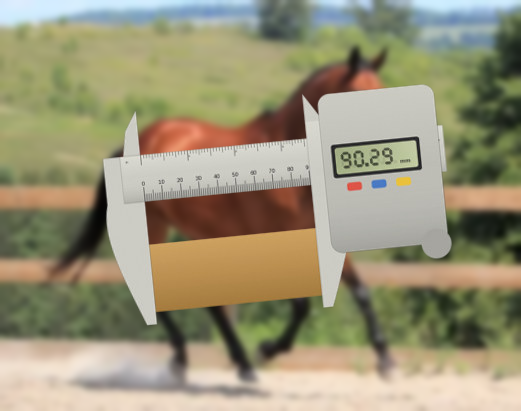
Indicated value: 90.29 mm
